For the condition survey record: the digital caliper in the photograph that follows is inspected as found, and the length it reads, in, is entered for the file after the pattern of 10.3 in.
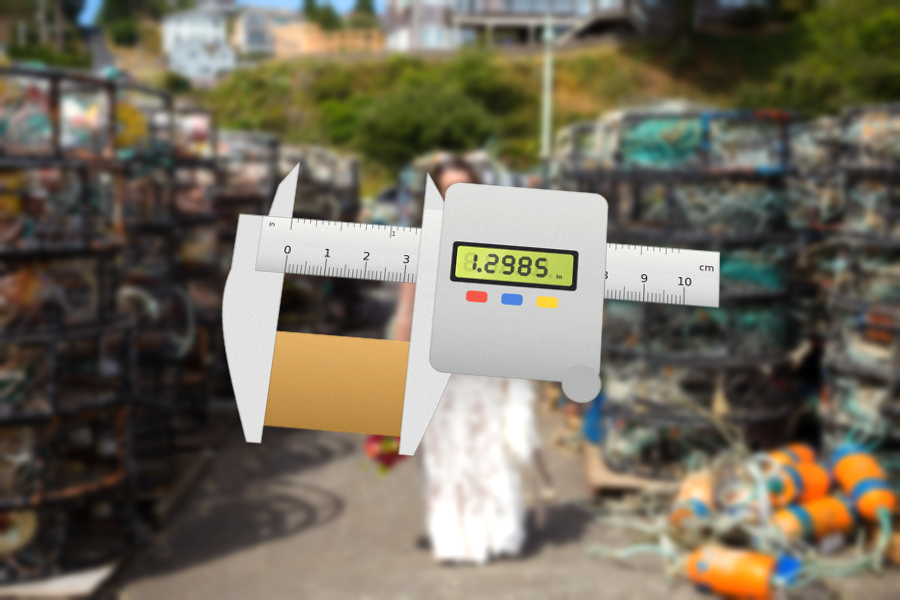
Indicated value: 1.2985 in
